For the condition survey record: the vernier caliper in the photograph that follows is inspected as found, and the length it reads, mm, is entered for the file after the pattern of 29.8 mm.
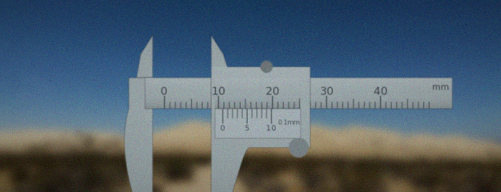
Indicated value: 10.8 mm
